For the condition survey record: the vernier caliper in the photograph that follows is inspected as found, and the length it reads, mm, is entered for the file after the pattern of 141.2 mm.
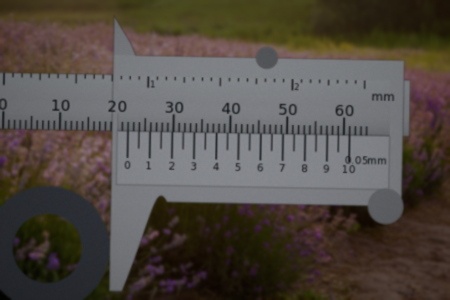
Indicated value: 22.0 mm
